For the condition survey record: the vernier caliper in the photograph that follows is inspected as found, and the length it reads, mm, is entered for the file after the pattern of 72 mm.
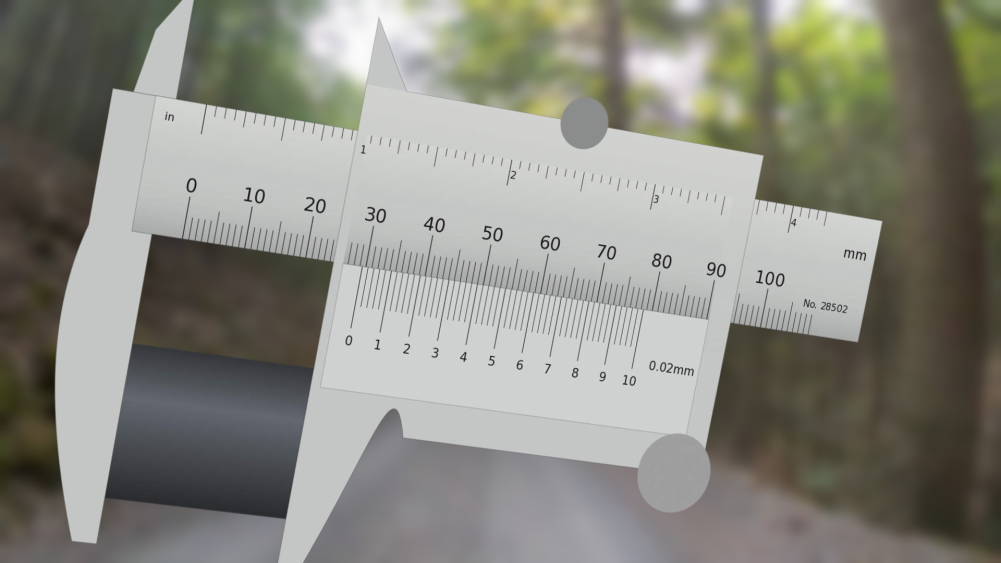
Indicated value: 29.4 mm
